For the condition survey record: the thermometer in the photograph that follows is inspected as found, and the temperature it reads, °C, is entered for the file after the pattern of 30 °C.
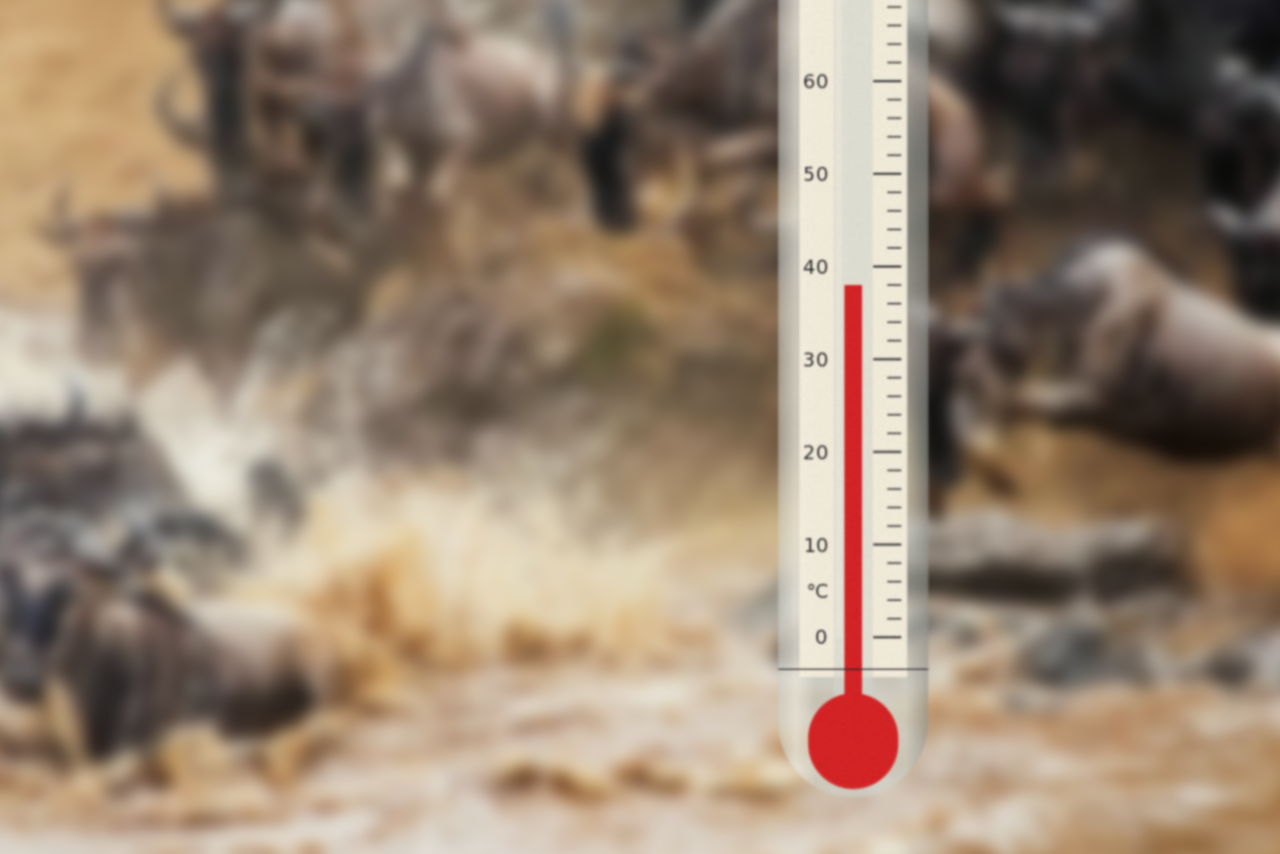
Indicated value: 38 °C
